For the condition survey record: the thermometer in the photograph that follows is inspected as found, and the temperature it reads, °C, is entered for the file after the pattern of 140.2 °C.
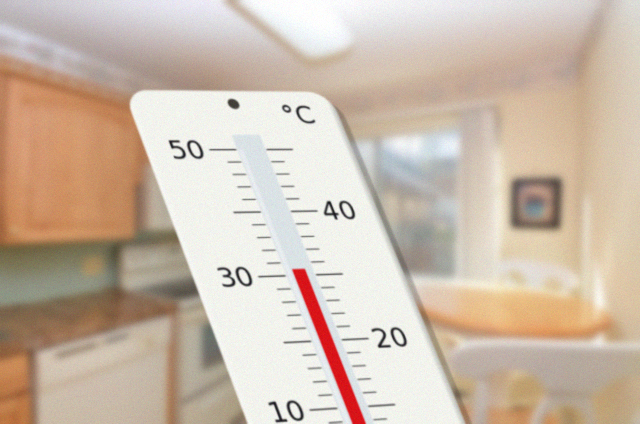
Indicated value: 31 °C
